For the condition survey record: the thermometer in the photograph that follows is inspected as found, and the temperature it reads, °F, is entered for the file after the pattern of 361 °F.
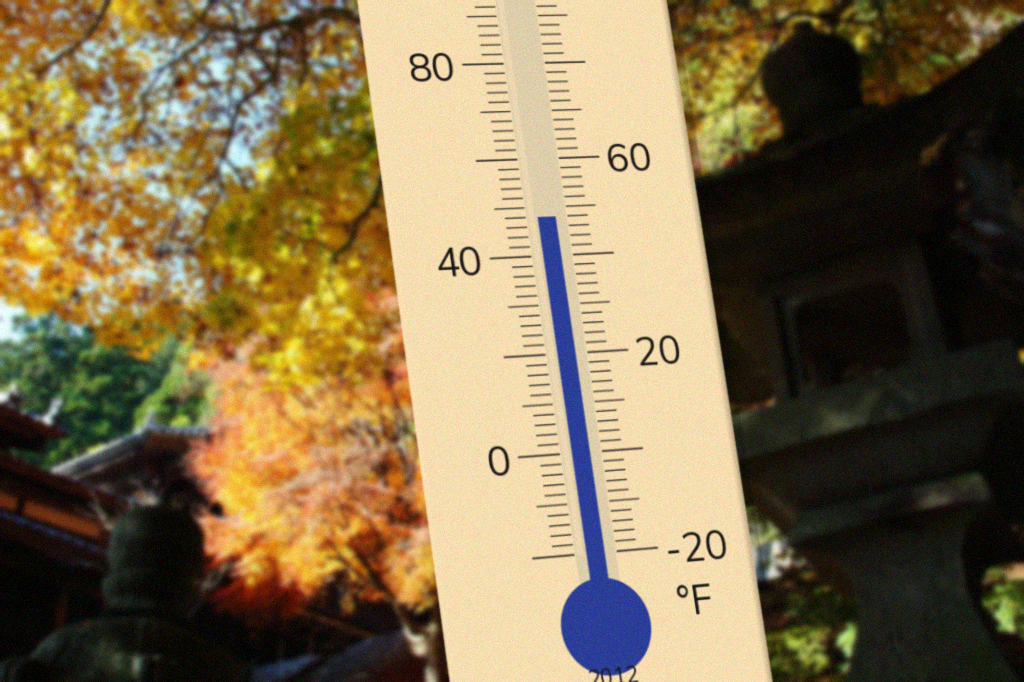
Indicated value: 48 °F
